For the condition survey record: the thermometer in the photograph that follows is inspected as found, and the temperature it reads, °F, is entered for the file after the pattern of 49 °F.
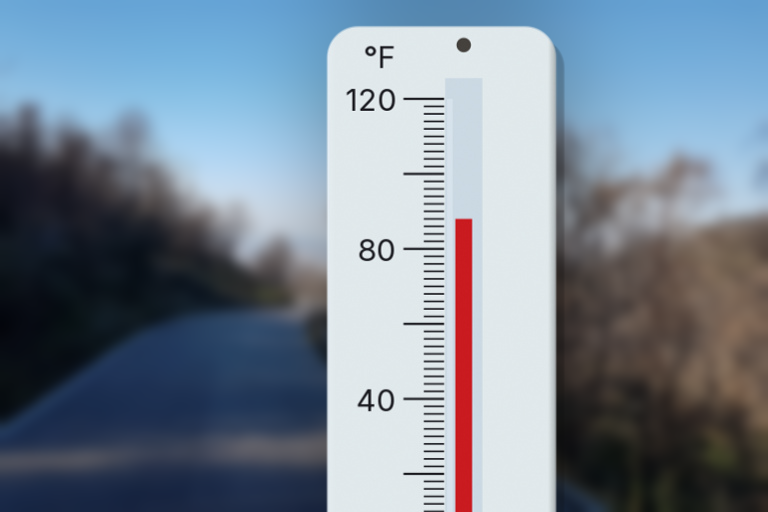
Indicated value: 88 °F
